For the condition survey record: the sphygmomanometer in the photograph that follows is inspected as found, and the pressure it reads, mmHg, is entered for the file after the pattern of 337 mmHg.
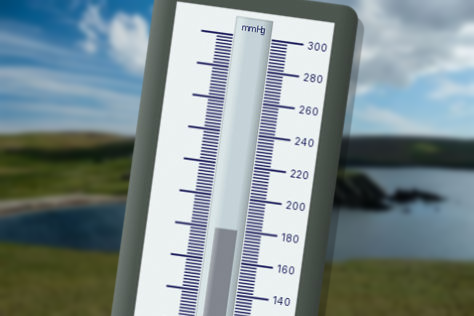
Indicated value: 180 mmHg
